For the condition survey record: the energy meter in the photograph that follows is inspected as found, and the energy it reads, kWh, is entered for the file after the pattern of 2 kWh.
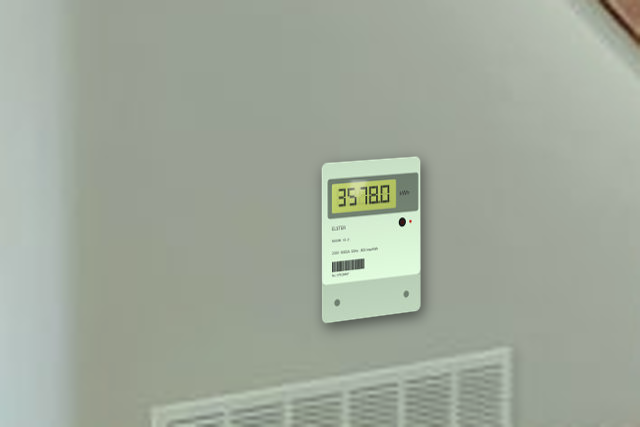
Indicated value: 3578.0 kWh
